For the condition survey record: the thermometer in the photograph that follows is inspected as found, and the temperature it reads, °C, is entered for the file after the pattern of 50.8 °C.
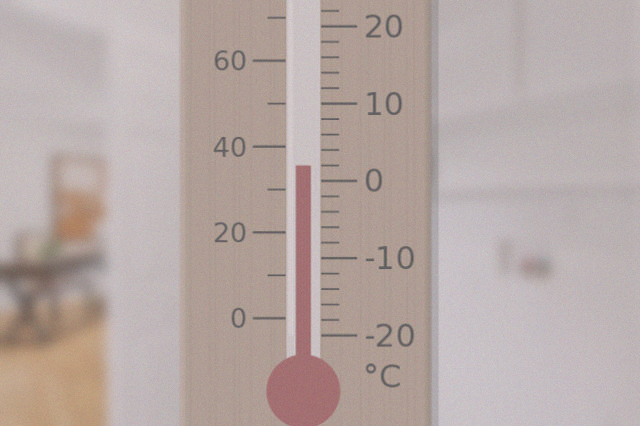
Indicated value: 2 °C
